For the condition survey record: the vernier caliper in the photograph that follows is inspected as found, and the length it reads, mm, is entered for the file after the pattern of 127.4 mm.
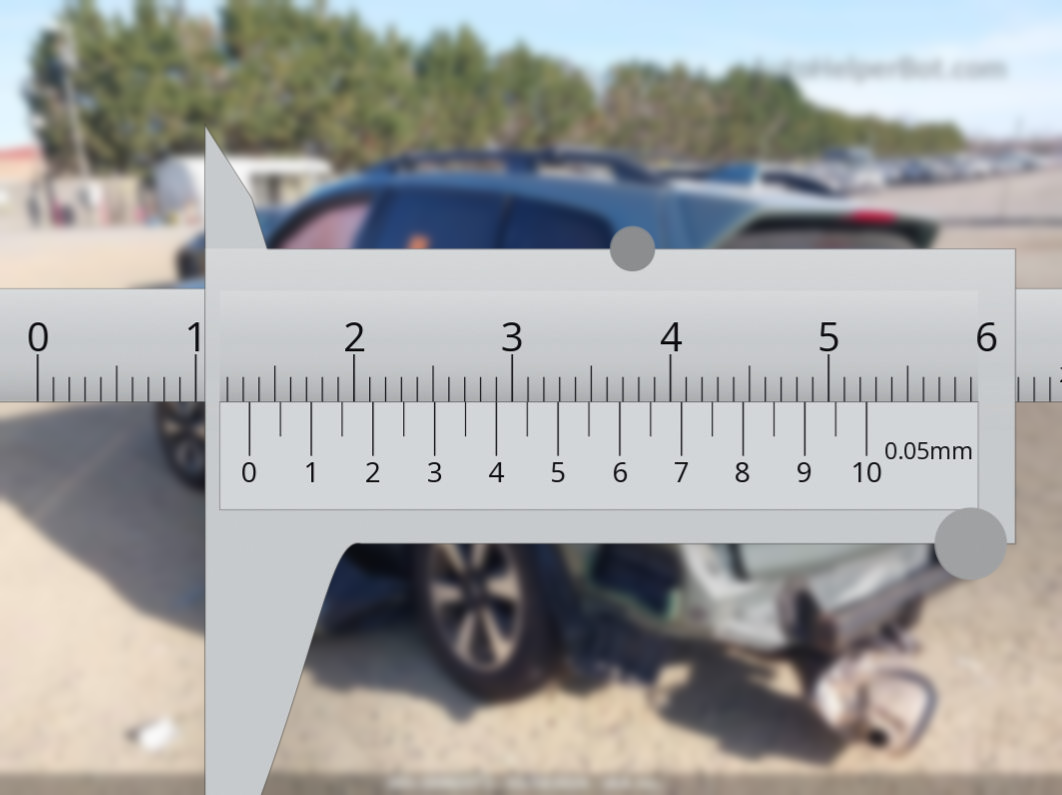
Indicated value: 13.4 mm
